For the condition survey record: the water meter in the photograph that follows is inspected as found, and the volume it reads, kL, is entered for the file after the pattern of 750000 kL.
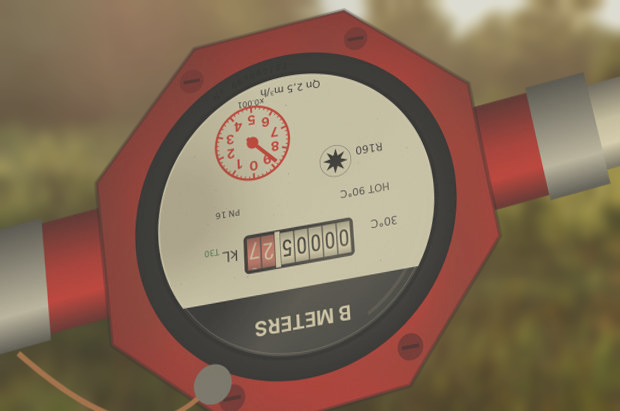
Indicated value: 5.268 kL
